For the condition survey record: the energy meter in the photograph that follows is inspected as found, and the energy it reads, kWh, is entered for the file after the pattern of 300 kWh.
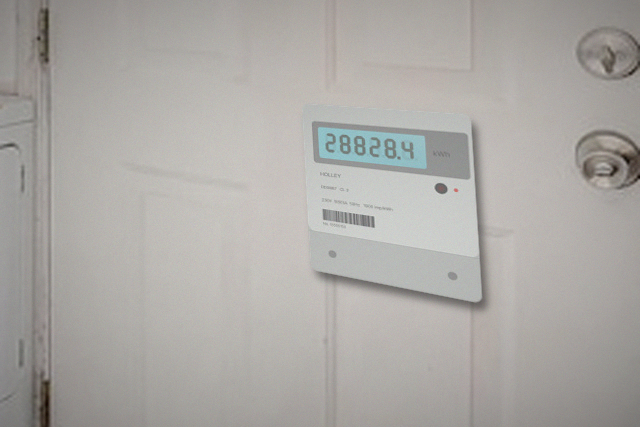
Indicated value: 28828.4 kWh
